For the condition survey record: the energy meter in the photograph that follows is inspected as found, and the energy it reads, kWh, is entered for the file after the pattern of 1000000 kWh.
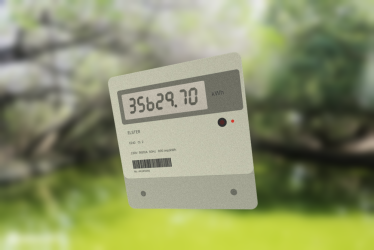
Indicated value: 35629.70 kWh
